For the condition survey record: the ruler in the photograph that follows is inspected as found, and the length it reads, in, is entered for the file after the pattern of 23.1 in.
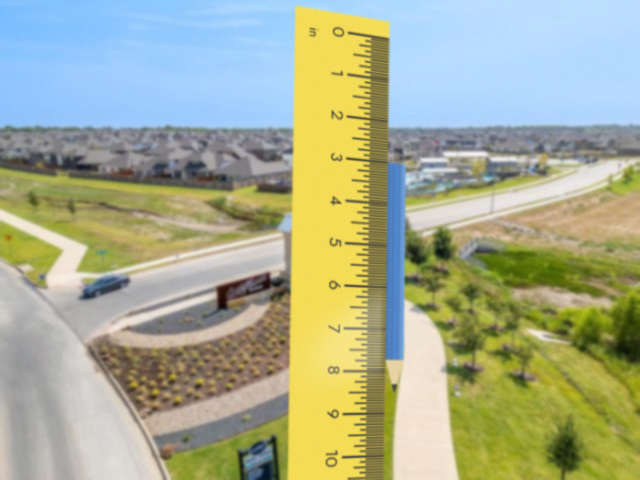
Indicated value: 5.5 in
